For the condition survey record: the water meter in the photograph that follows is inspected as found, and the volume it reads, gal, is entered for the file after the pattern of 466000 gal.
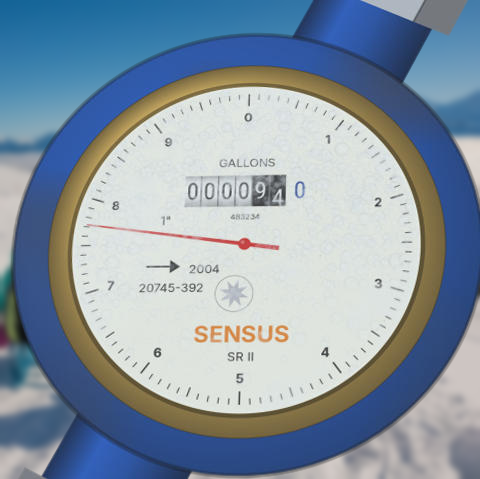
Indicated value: 937.7 gal
